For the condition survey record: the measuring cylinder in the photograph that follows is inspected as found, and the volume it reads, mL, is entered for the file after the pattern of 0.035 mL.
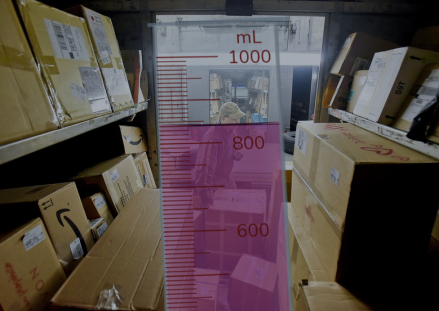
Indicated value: 840 mL
